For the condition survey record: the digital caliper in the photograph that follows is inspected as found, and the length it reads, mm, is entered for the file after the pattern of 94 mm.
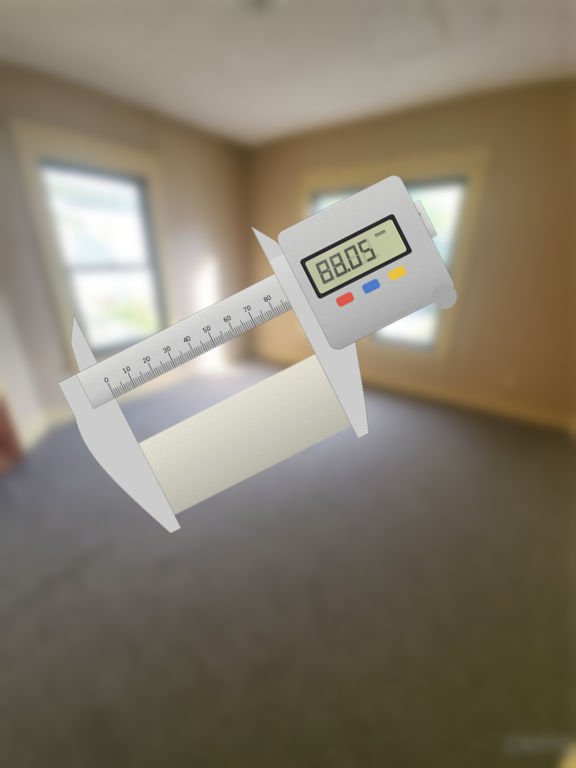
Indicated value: 88.05 mm
